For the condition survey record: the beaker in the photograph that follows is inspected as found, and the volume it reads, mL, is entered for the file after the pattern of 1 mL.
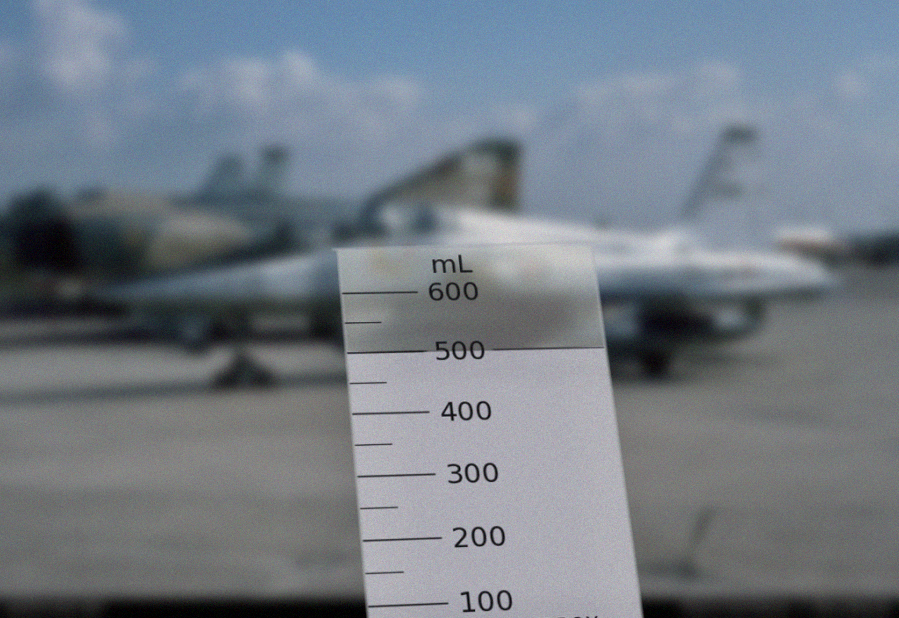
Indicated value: 500 mL
